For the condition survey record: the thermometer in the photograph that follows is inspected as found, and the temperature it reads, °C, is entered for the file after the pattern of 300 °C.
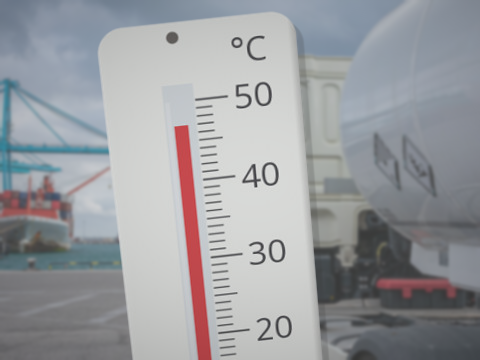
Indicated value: 47 °C
